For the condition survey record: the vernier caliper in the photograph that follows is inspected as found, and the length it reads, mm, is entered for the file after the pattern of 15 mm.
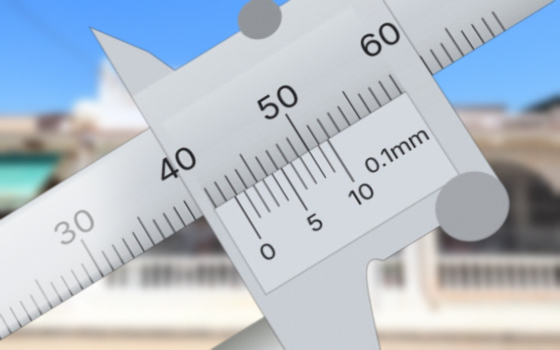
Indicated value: 42.8 mm
